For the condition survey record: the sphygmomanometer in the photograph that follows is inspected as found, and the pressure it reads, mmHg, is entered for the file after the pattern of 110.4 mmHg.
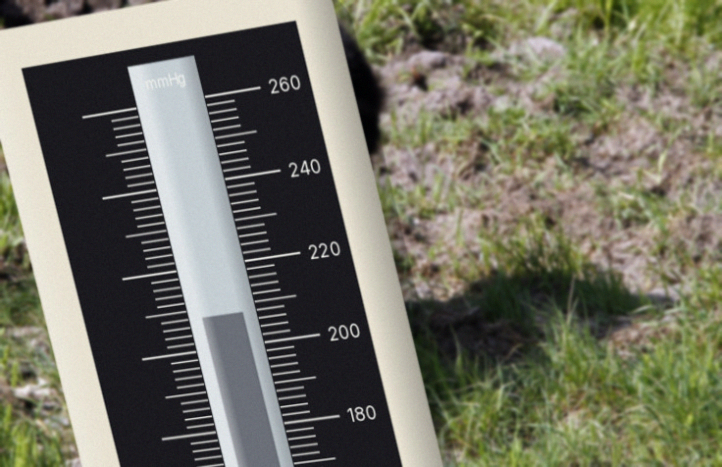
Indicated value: 208 mmHg
